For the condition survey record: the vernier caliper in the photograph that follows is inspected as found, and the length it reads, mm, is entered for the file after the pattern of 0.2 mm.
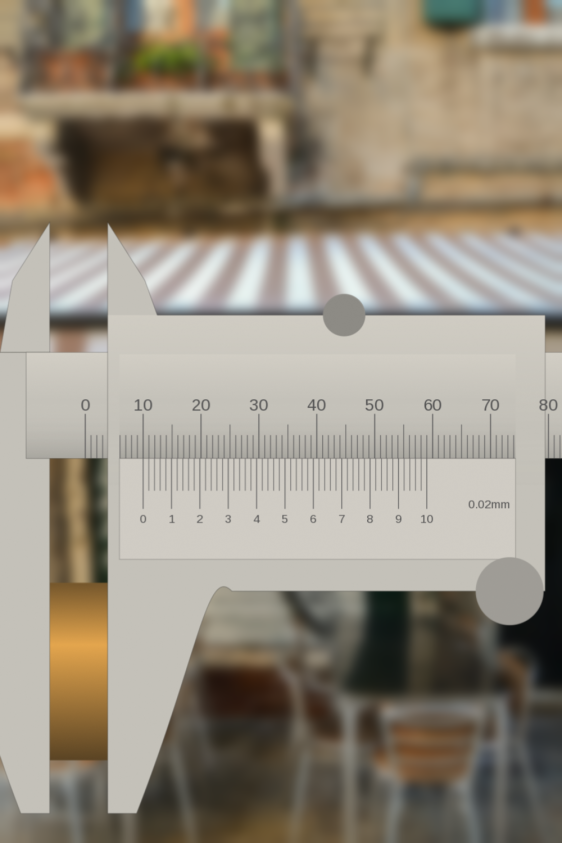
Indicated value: 10.0 mm
